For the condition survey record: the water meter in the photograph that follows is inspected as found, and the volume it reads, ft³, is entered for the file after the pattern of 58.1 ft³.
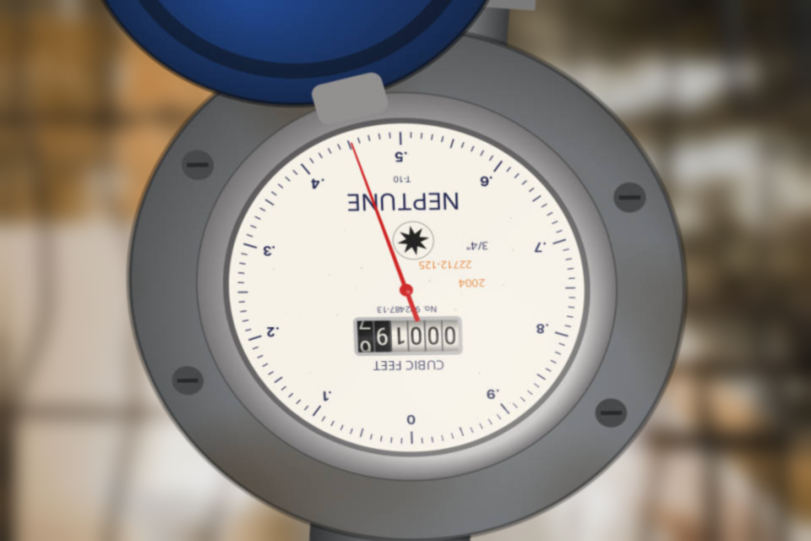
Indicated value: 196.45 ft³
